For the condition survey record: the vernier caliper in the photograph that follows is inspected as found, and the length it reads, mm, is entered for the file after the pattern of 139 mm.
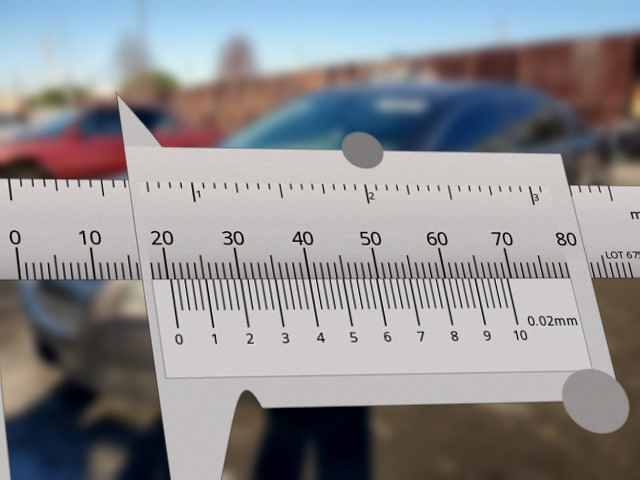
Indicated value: 20.4 mm
